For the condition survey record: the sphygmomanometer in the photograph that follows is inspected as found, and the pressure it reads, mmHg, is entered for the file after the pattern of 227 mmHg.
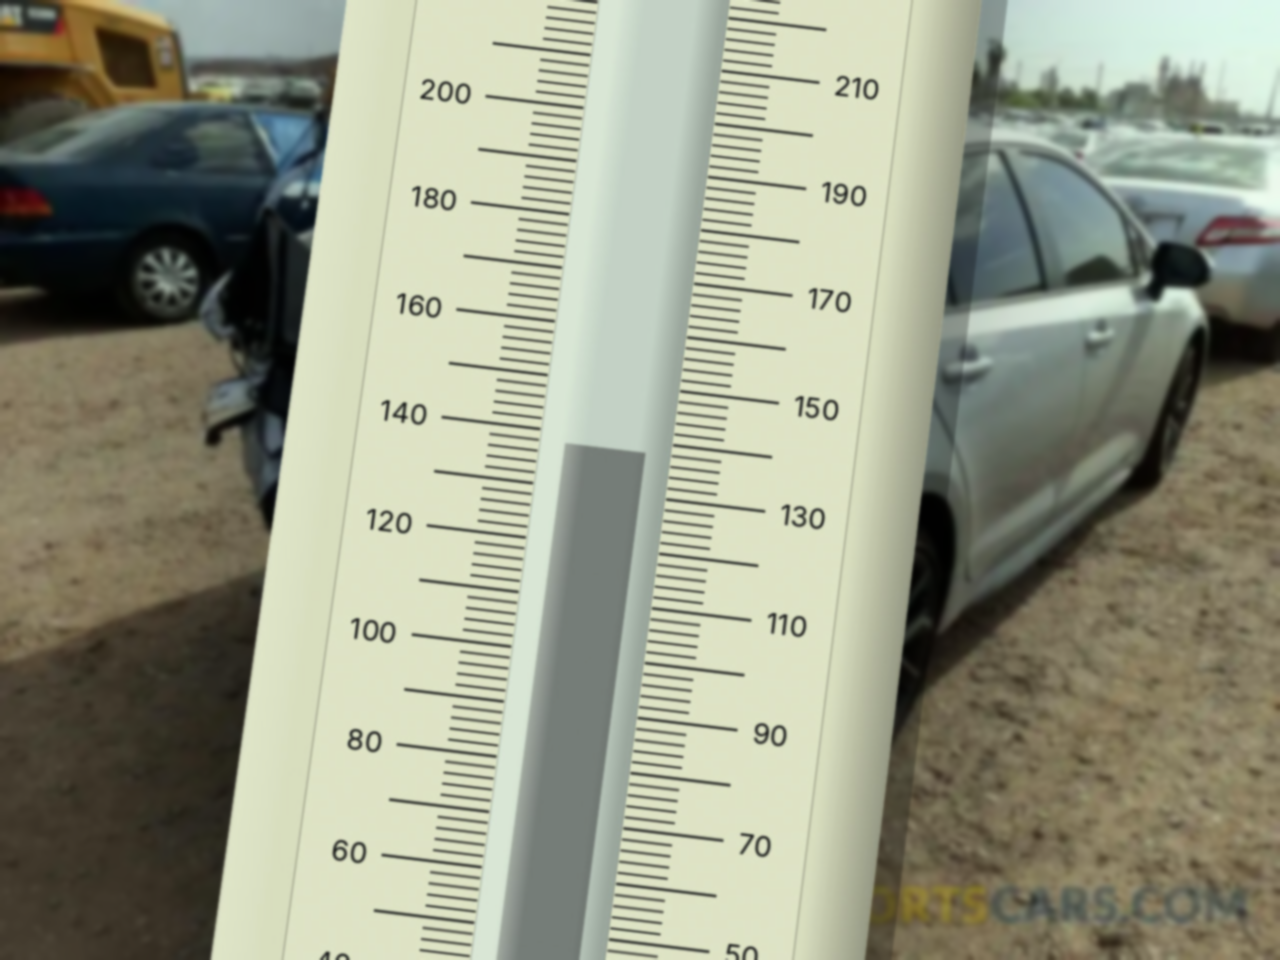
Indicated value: 138 mmHg
